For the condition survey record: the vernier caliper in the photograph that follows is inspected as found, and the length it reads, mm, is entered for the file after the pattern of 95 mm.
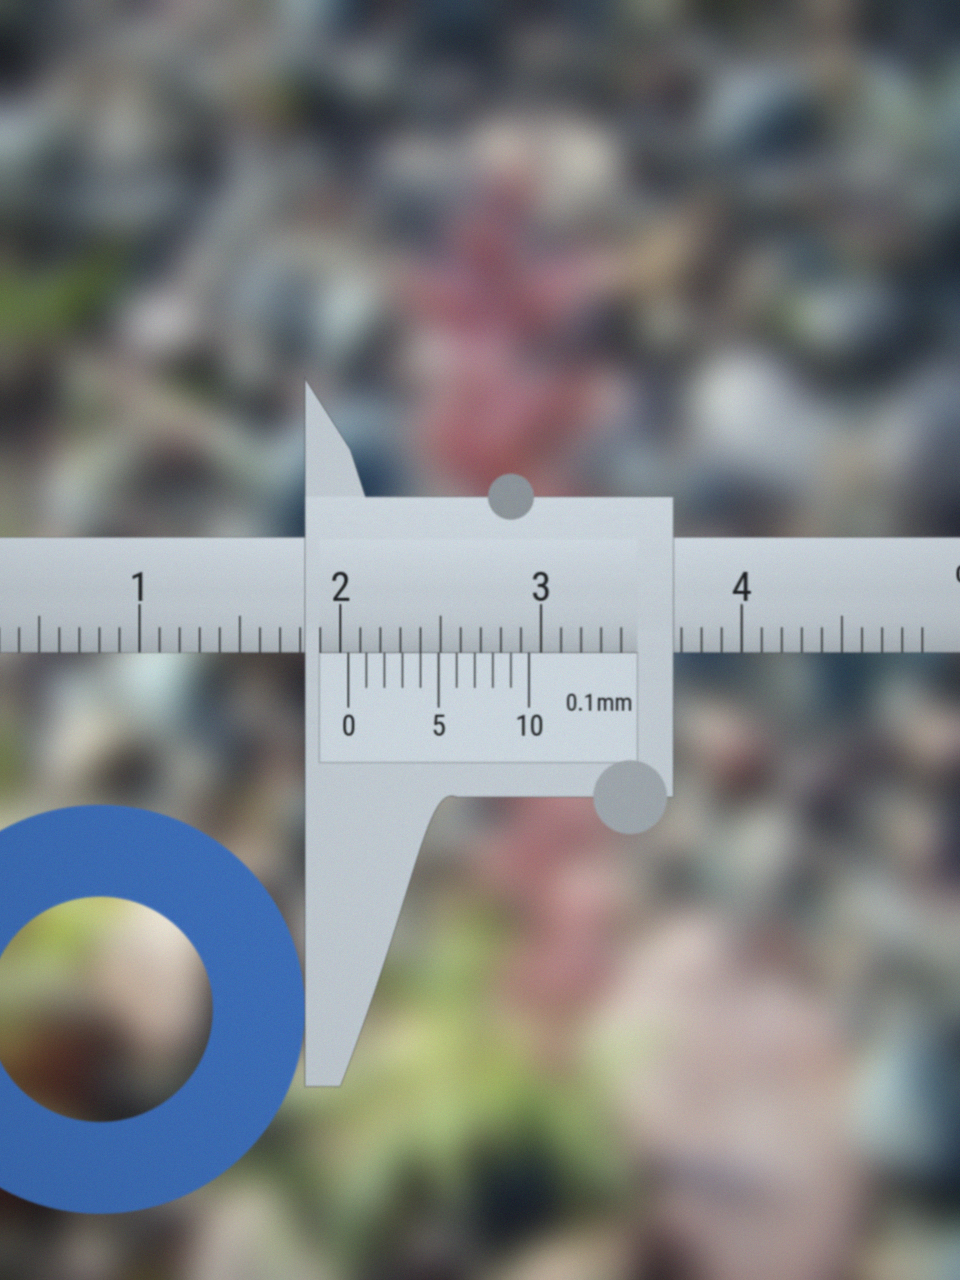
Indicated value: 20.4 mm
